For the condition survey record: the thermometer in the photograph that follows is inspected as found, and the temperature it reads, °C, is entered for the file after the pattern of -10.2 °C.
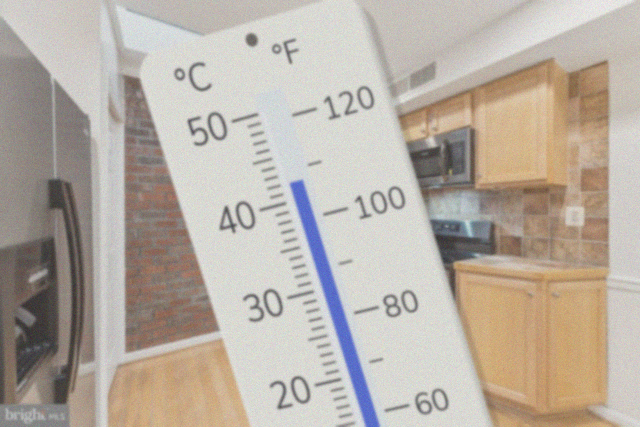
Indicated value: 42 °C
